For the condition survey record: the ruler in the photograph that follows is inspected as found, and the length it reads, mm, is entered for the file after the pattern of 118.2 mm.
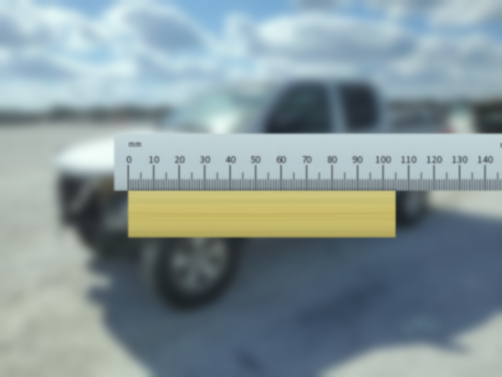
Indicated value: 105 mm
